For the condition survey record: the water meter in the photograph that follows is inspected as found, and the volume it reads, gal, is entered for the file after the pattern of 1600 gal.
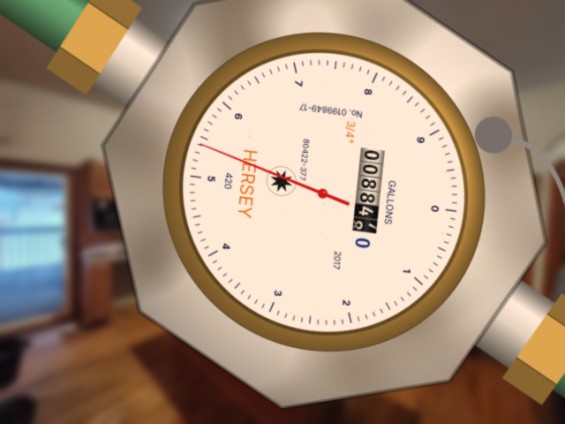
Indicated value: 88475.4 gal
